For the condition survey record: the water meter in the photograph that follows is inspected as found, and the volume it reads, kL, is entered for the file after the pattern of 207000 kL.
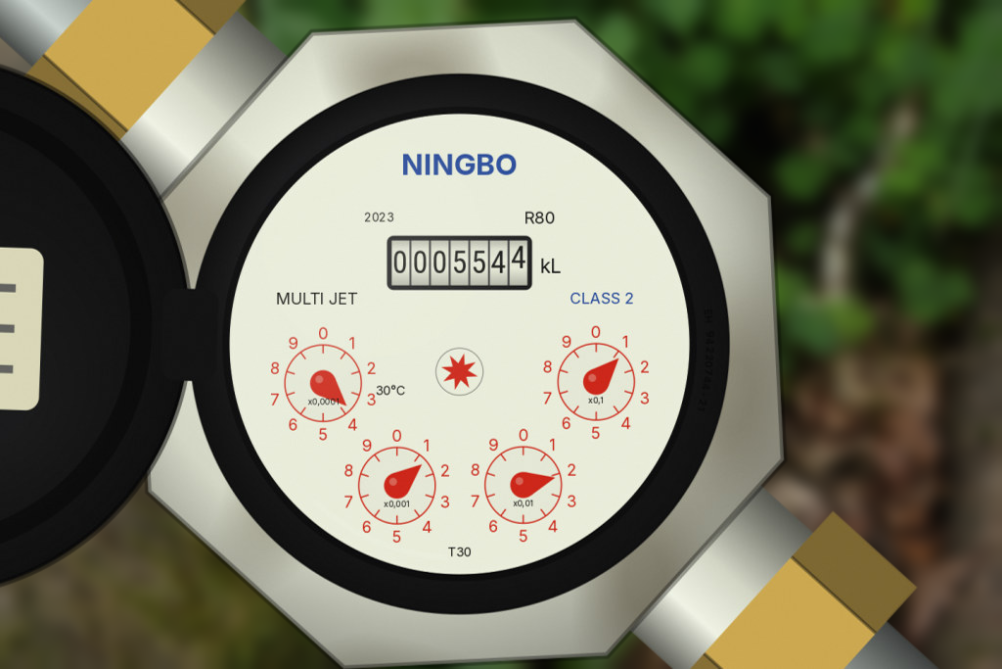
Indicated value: 5544.1213 kL
